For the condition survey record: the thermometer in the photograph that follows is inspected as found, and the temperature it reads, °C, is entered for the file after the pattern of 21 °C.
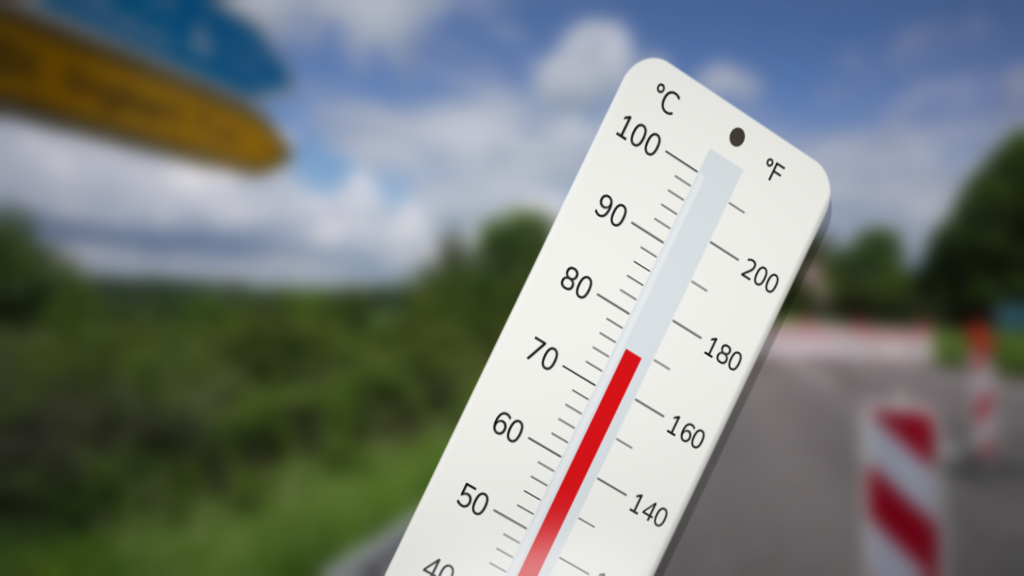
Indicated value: 76 °C
